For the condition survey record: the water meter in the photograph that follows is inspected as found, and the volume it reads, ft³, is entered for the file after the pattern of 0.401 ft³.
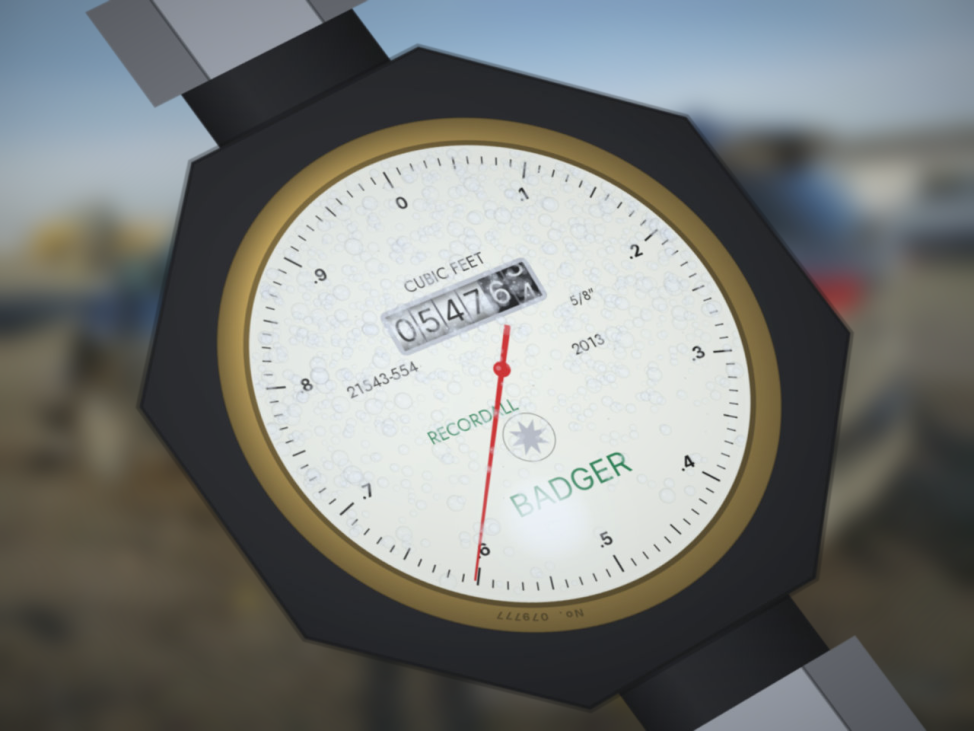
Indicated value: 54763.60 ft³
